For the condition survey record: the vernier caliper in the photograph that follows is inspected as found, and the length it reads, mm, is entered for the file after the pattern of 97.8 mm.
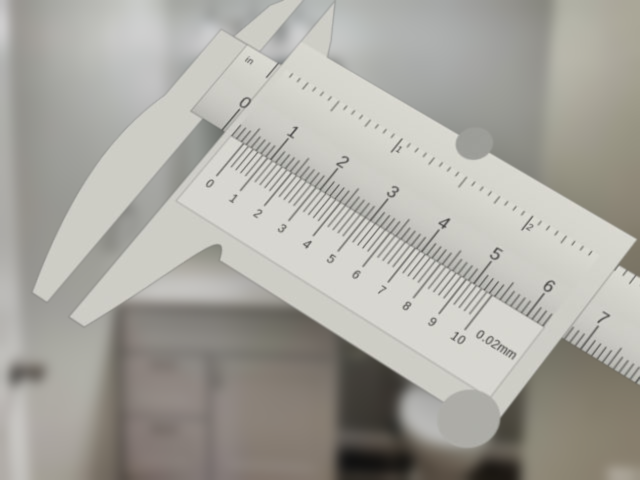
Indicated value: 4.5 mm
